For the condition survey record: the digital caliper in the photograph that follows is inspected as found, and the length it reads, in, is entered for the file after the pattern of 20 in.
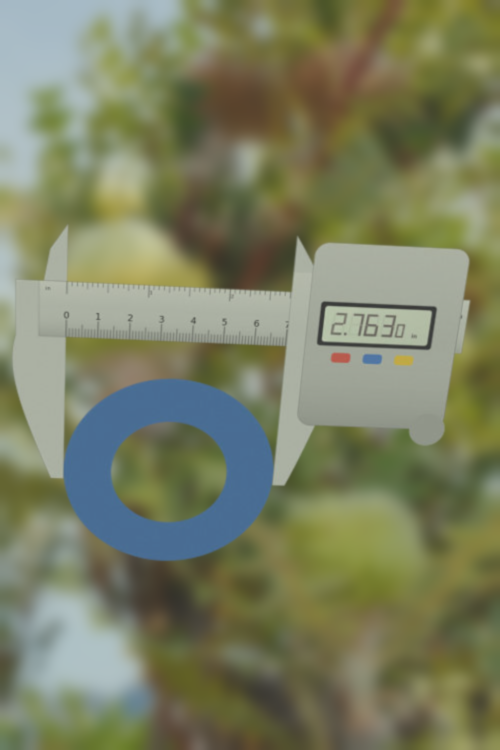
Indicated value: 2.7630 in
